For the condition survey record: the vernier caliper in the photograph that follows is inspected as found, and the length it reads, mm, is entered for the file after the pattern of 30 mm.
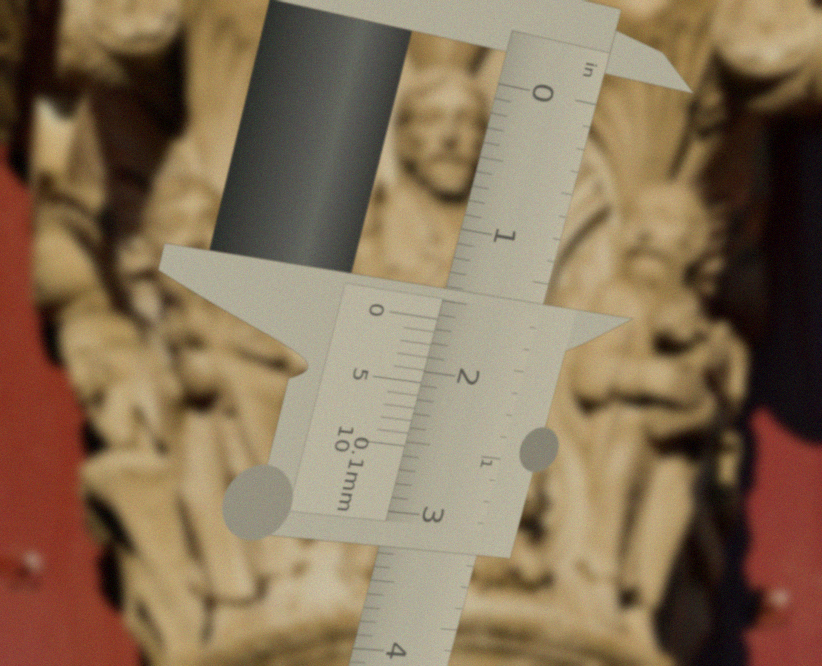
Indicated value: 16.3 mm
